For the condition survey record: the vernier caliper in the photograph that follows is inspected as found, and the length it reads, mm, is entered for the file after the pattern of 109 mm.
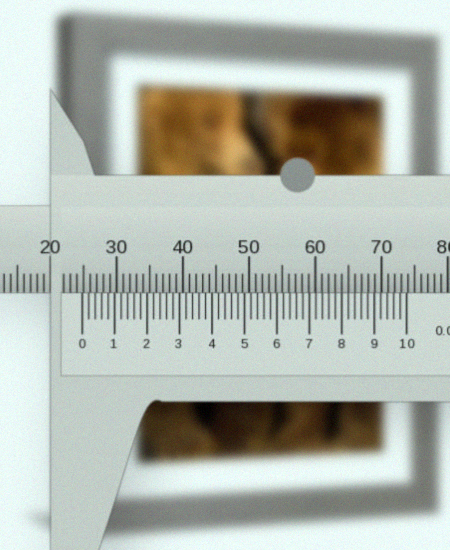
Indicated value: 24.8 mm
